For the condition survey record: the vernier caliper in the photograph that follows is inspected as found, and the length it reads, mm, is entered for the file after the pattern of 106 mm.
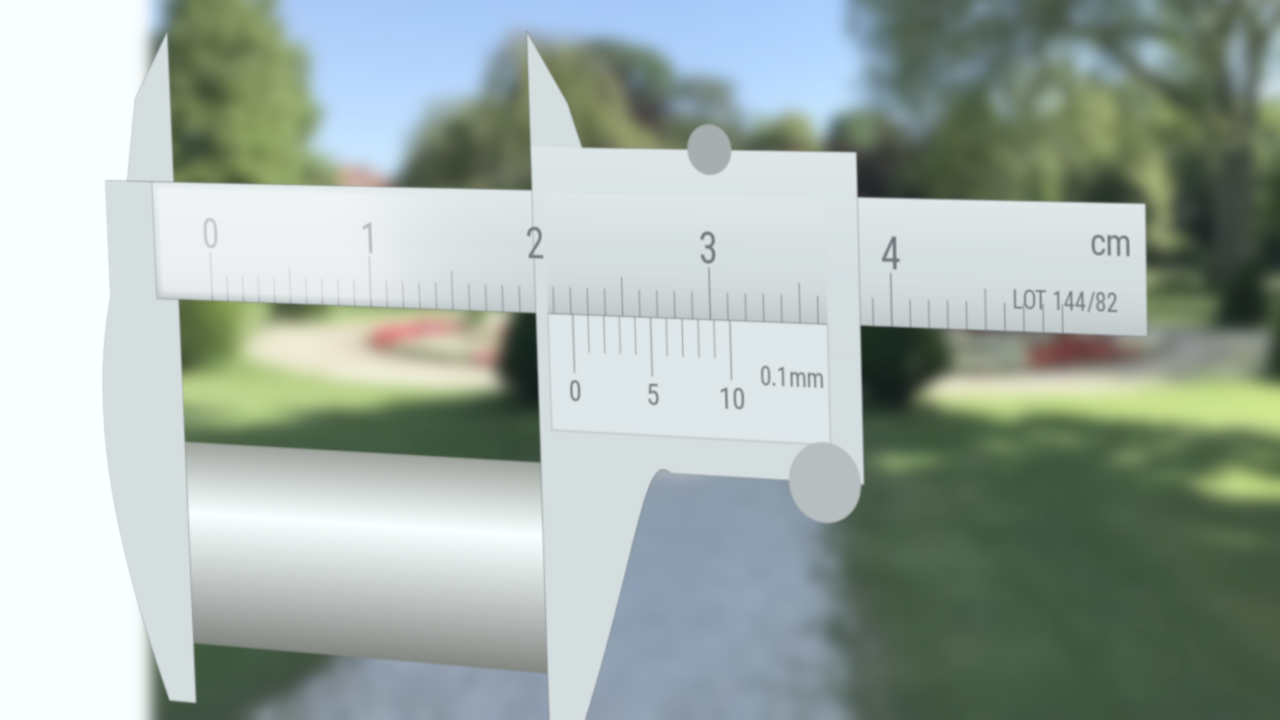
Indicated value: 22.1 mm
